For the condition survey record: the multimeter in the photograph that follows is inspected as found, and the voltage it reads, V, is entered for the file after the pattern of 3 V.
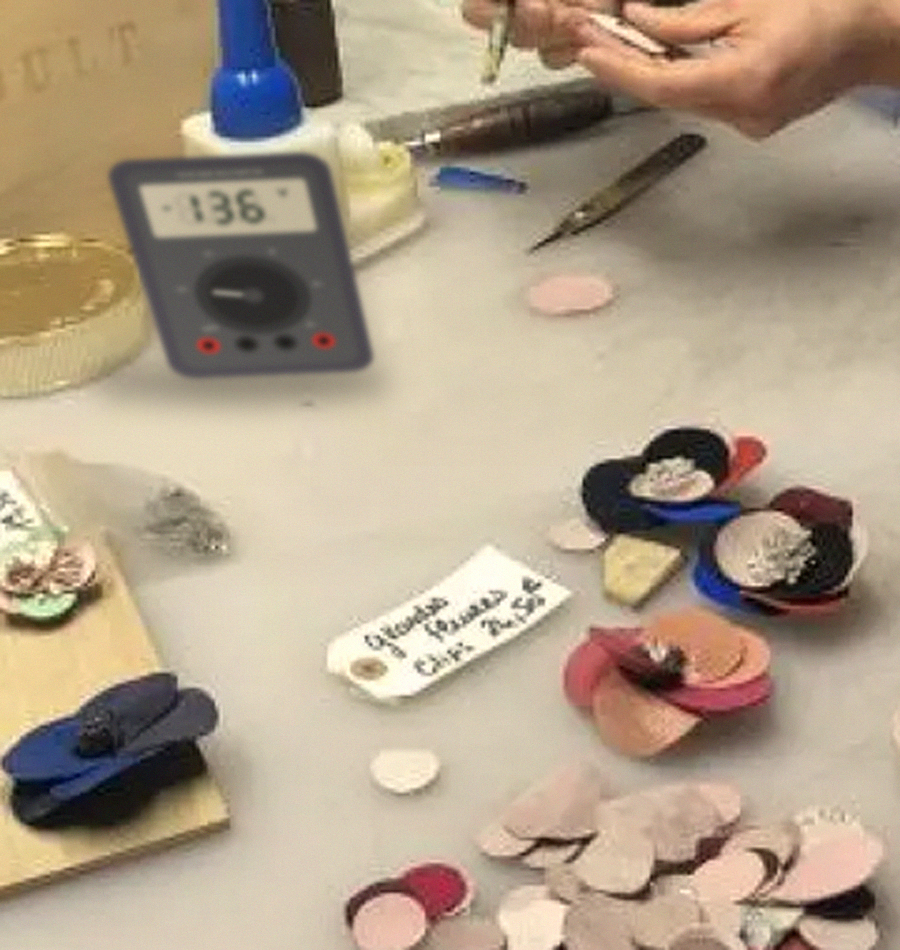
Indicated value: -136 V
